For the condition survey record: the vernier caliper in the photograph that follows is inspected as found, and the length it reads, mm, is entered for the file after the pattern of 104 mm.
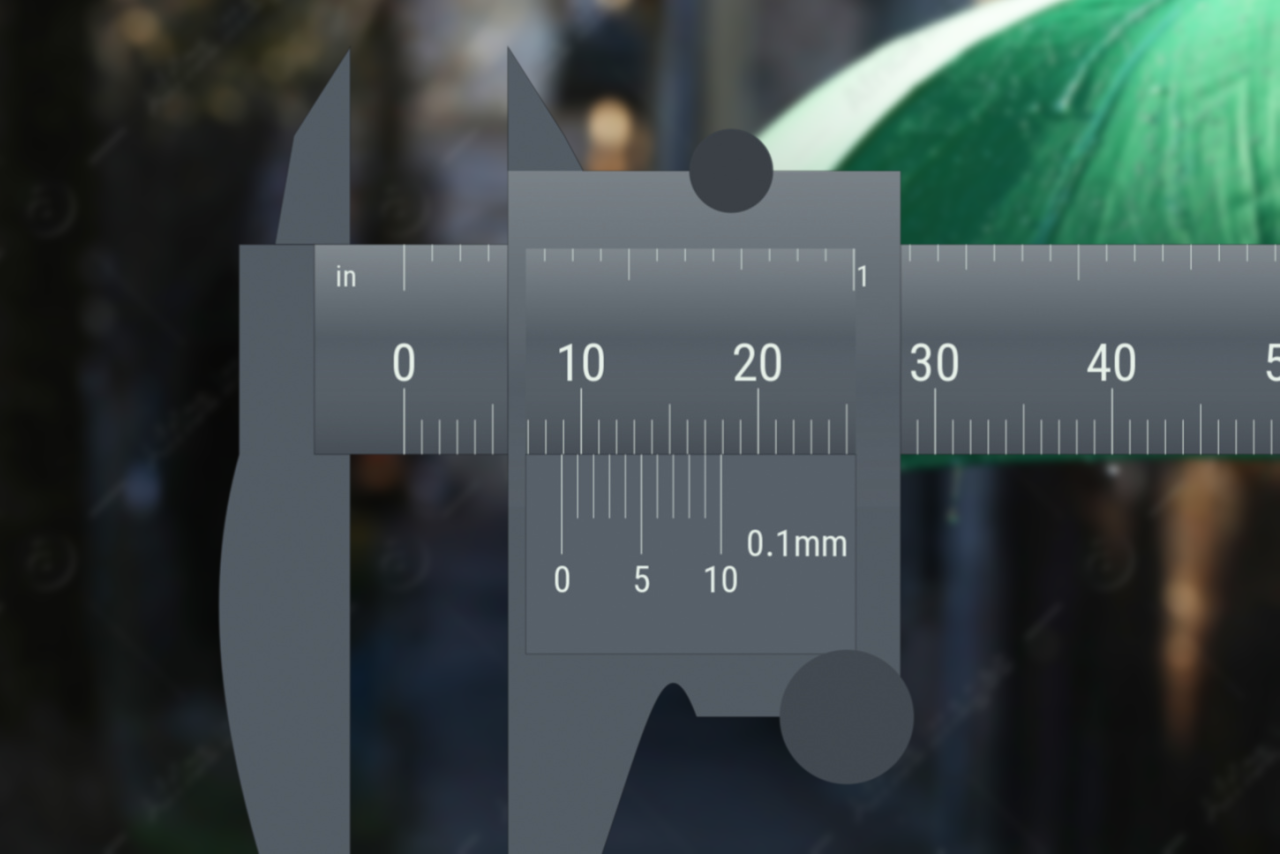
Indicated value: 8.9 mm
